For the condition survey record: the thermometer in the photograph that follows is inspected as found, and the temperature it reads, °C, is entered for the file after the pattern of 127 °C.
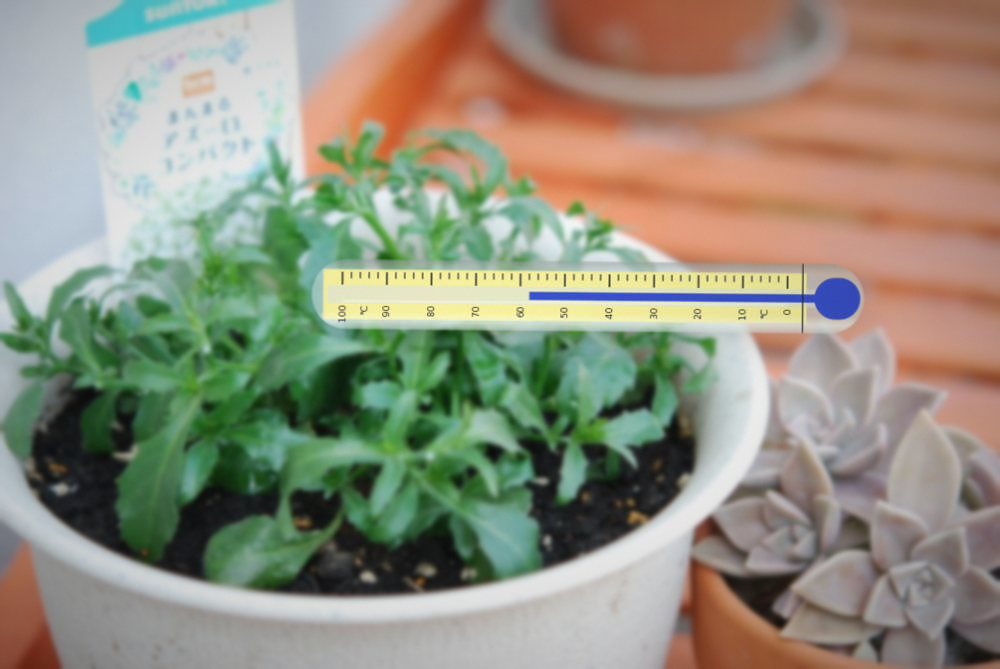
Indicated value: 58 °C
